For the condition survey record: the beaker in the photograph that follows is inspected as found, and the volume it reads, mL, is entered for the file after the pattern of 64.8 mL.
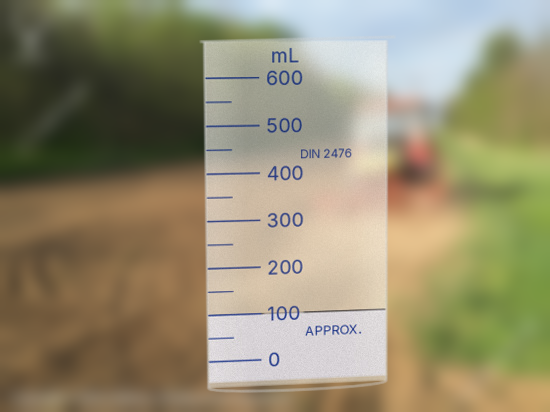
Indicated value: 100 mL
